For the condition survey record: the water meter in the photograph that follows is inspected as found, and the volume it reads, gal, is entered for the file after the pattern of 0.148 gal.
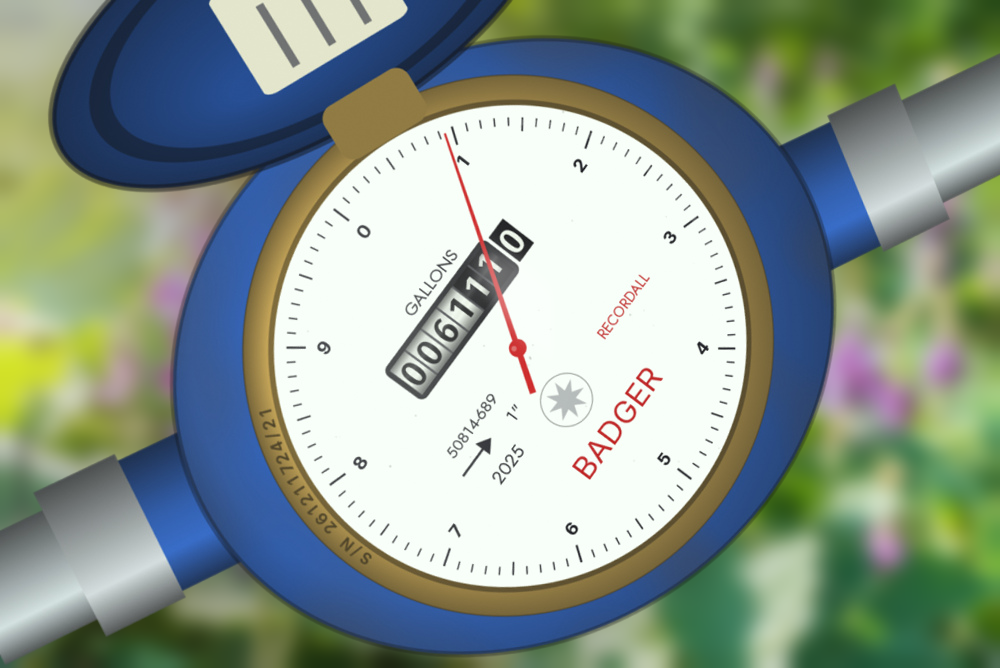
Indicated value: 61110.9 gal
